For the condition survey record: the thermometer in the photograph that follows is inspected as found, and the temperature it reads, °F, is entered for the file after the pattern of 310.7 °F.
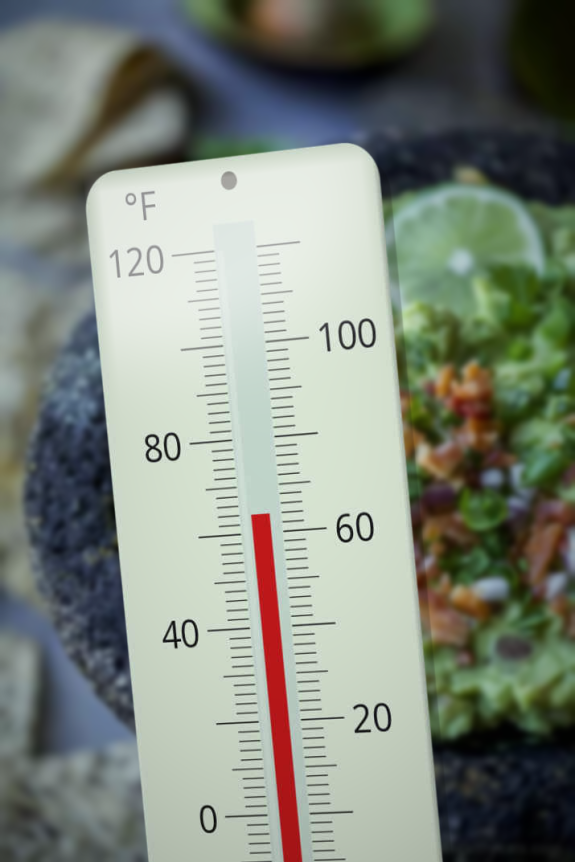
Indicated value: 64 °F
